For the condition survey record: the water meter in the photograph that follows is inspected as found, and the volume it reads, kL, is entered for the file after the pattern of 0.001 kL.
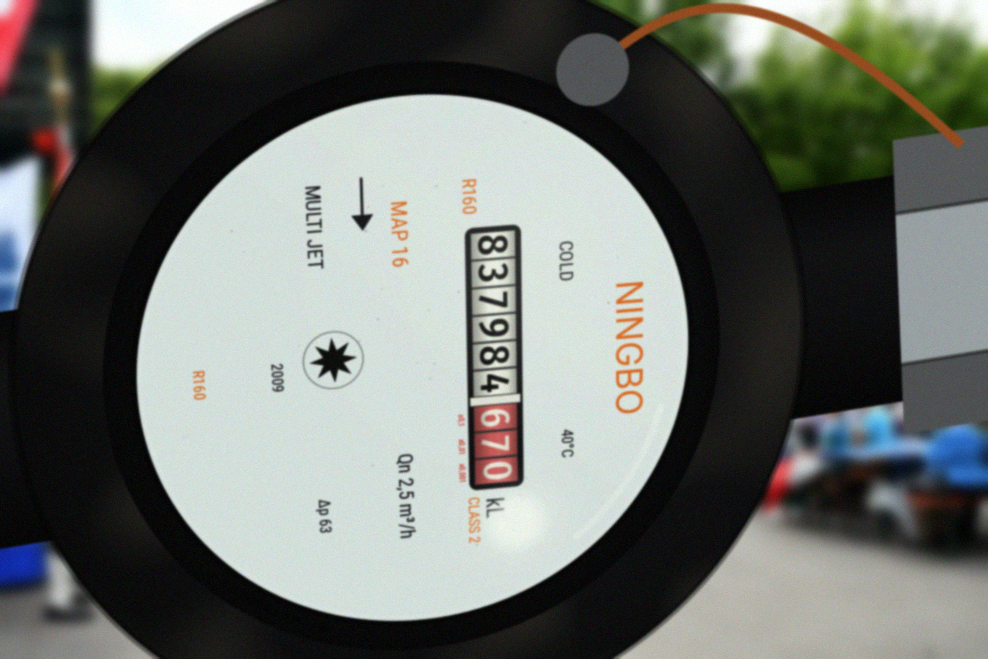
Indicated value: 837984.670 kL
